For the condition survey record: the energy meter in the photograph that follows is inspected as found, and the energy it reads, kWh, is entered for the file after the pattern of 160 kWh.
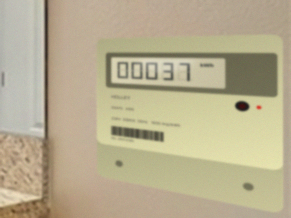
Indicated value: 37 kWh
